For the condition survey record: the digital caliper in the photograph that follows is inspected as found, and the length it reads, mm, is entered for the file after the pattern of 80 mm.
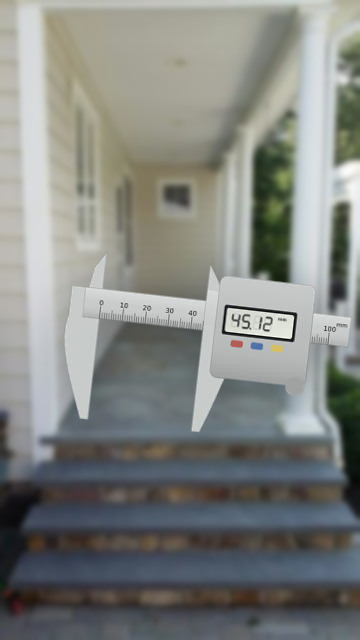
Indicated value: 45.12 mm
